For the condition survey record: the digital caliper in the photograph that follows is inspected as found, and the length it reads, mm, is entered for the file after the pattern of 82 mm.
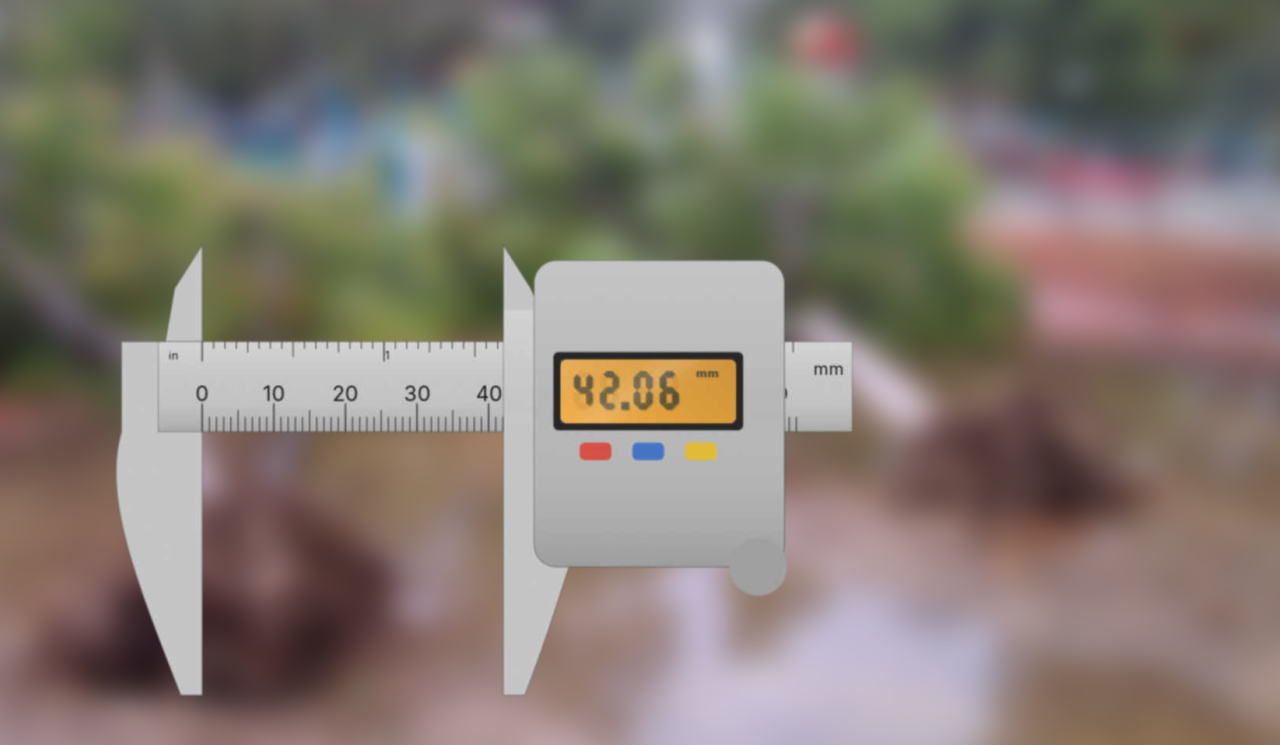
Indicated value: 42.06 mm
